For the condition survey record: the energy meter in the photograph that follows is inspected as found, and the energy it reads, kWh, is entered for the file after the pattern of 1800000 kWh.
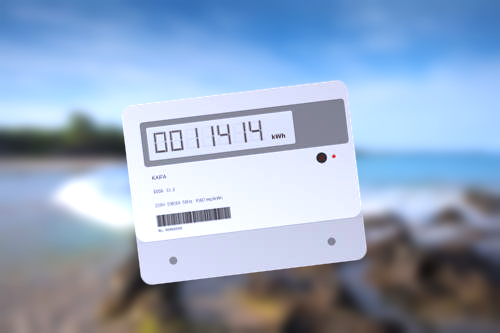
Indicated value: 11414 kWh
